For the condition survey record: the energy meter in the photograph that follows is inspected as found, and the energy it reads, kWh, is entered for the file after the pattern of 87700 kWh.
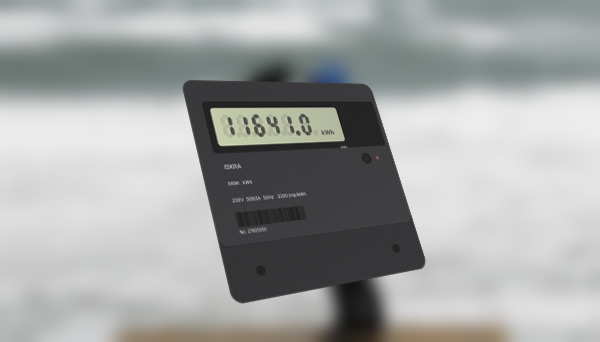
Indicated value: 11641.0 kWh
